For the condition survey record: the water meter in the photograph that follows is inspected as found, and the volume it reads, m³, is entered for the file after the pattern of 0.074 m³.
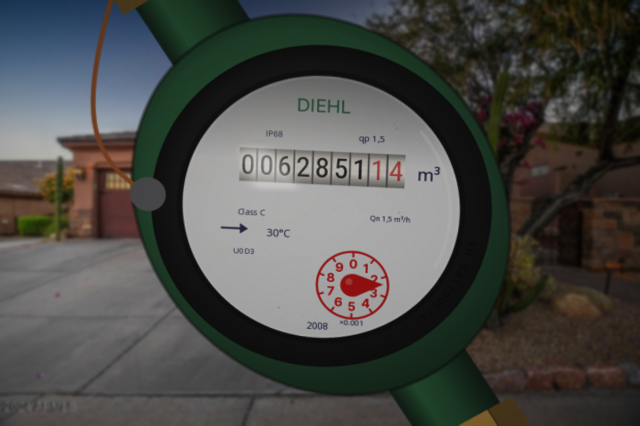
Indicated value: 62851.142 m³
